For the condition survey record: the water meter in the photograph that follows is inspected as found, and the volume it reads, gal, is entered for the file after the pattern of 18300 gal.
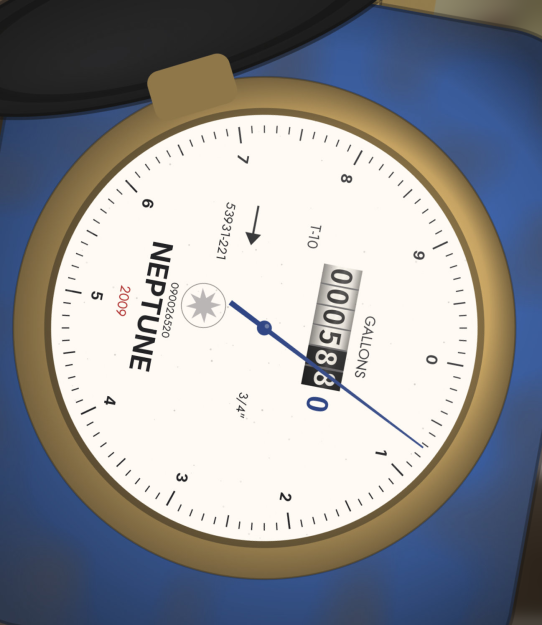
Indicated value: 5880.7 gal
